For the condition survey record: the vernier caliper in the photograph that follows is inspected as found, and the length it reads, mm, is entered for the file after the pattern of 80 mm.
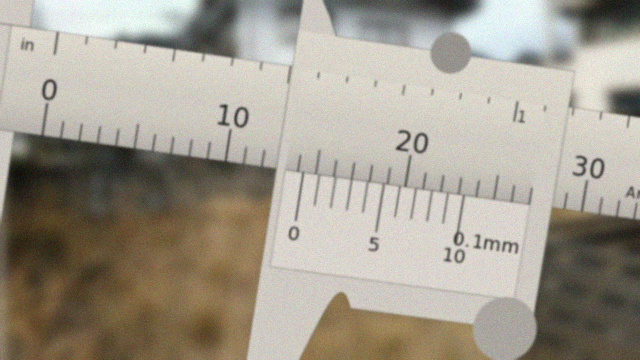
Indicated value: 14.3 mm
